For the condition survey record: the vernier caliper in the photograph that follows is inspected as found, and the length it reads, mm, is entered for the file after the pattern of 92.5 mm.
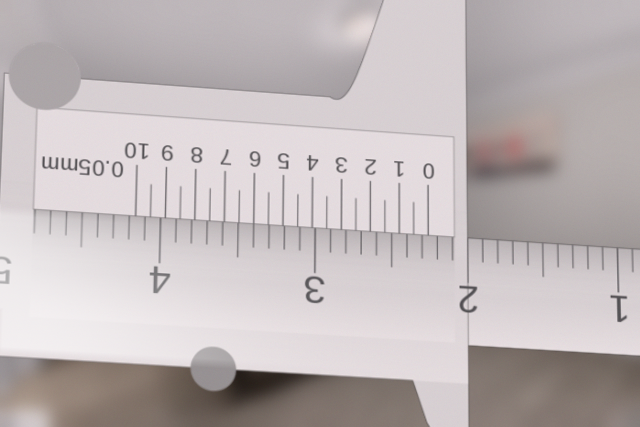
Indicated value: 22.6 mm
